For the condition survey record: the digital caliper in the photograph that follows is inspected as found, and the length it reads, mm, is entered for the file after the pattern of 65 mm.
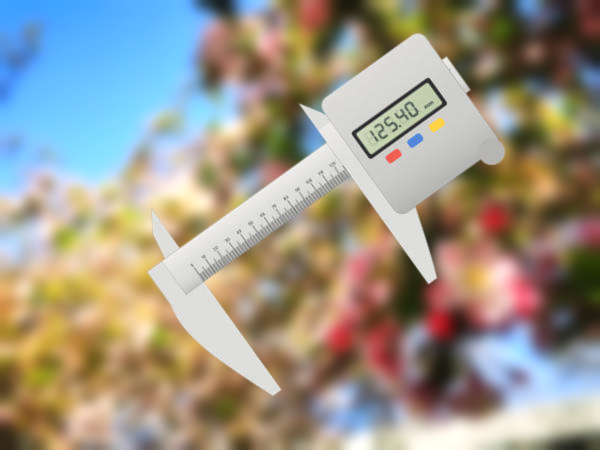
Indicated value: 125.40 mm
